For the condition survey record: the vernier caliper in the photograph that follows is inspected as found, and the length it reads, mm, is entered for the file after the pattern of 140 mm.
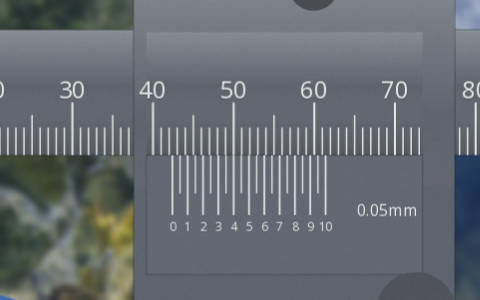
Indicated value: 42.4 mm
